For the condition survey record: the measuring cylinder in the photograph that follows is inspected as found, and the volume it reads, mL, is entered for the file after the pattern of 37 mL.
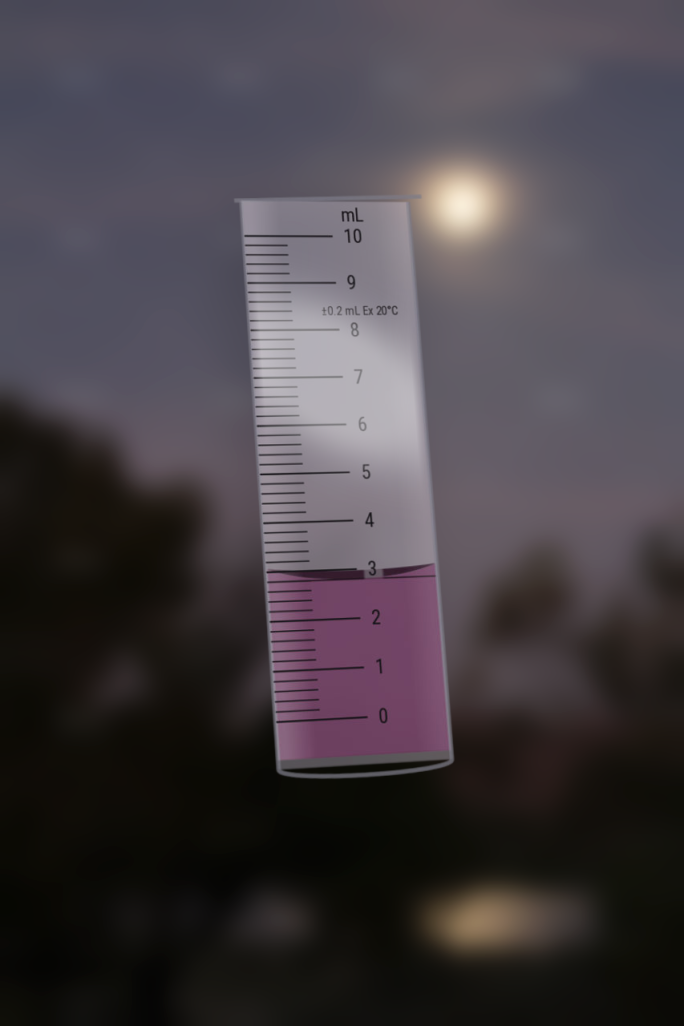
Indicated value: 2.8 mL
